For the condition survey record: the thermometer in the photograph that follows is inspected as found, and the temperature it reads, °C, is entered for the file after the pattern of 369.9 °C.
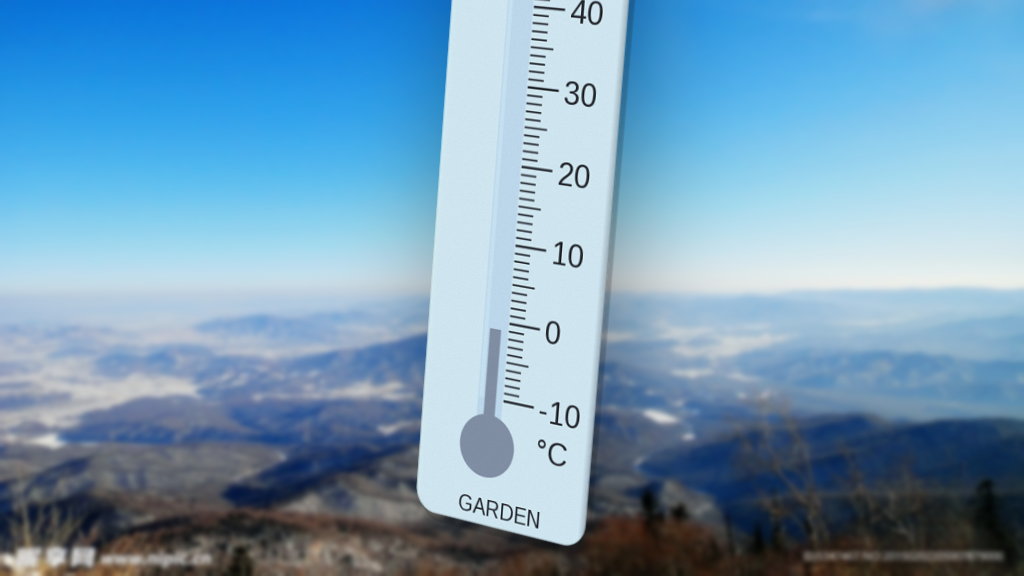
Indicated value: -1 °C
